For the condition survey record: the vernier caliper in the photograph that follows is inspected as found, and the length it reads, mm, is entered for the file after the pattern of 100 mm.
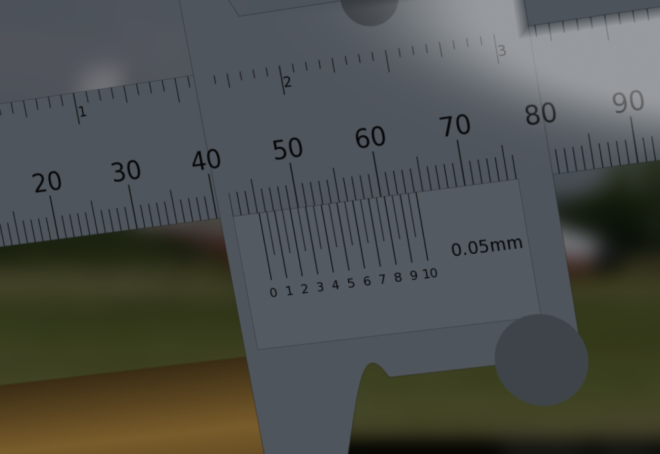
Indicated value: 45.2 mm
